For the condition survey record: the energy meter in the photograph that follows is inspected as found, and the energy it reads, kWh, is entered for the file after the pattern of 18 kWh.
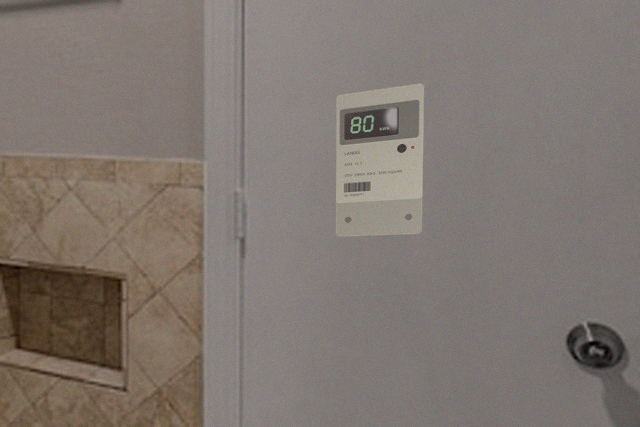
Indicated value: 80 kWh
